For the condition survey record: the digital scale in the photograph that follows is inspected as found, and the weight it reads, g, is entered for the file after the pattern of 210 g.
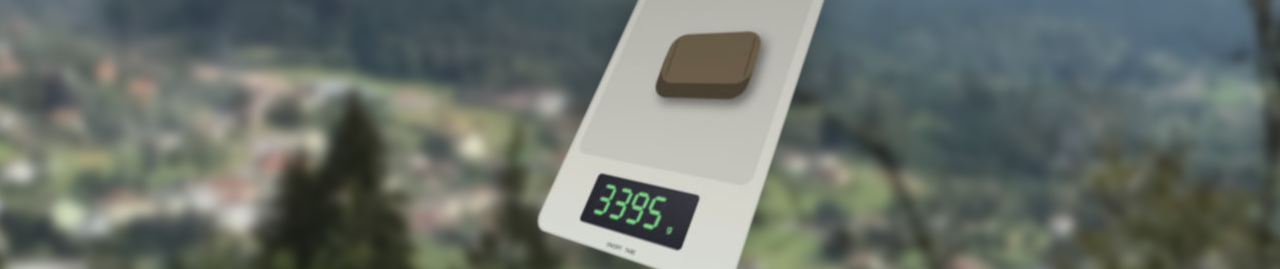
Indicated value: 3395 g
